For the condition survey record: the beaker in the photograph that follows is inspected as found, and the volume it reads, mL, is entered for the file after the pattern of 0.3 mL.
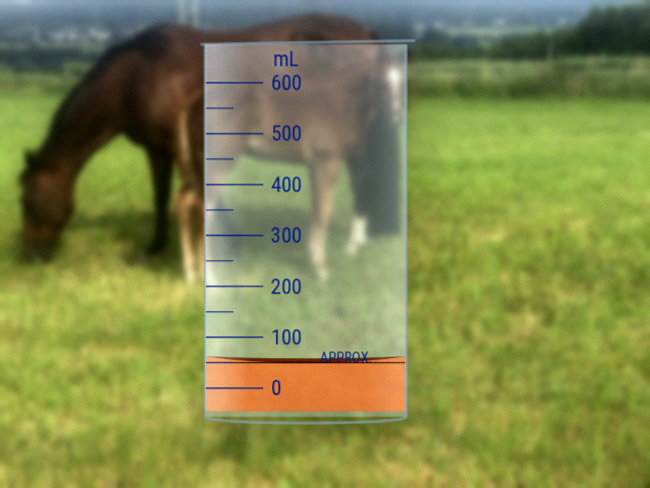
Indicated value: 50 mL
